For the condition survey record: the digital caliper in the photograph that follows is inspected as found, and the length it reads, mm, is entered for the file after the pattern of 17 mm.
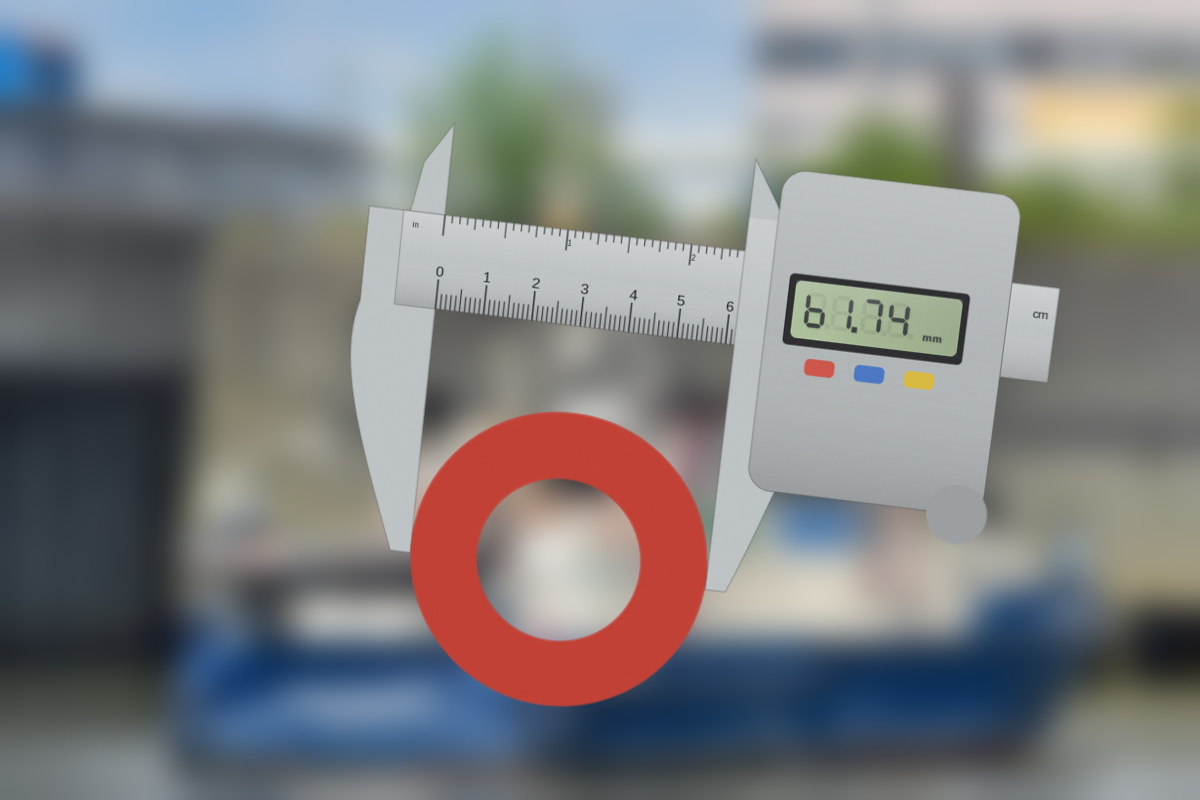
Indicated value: 61.74 mm
